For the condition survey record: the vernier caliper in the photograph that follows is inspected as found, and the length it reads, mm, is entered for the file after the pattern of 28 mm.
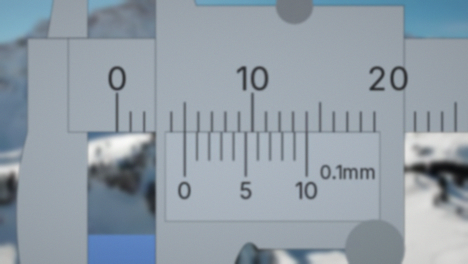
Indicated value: 5.0 mm
